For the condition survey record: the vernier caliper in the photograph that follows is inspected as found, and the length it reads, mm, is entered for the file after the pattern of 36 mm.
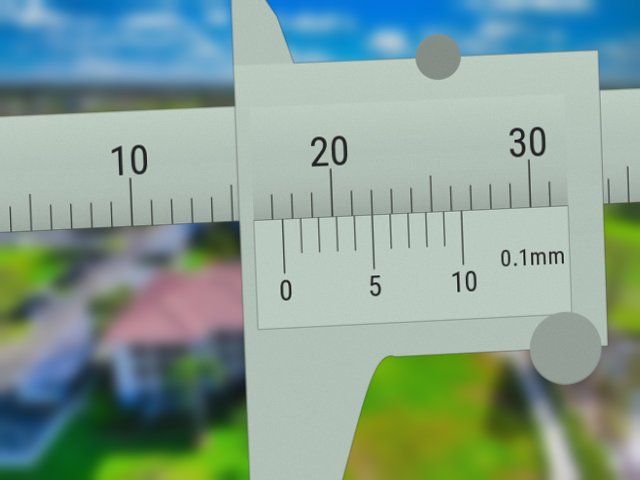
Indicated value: 17.5 mm
